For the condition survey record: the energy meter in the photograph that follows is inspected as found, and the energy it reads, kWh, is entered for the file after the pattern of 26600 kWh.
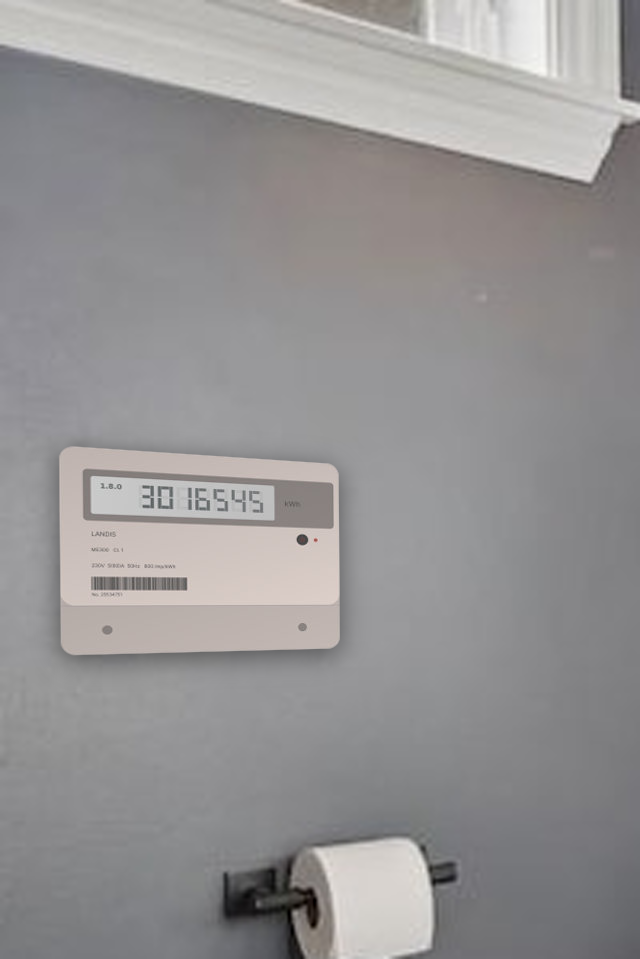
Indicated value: 3016545 kWh
